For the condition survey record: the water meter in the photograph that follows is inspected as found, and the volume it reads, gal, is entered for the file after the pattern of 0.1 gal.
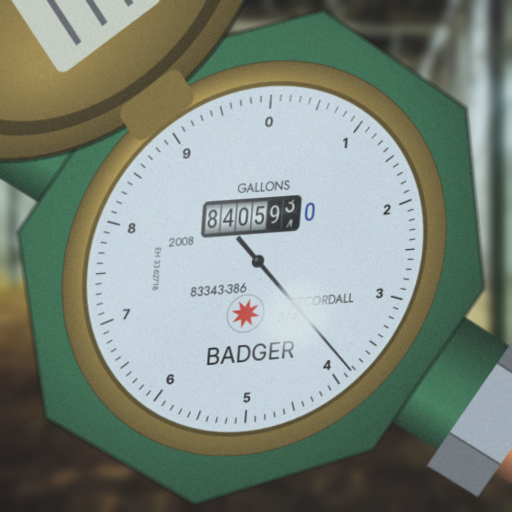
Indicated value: 8405933.8 gal
